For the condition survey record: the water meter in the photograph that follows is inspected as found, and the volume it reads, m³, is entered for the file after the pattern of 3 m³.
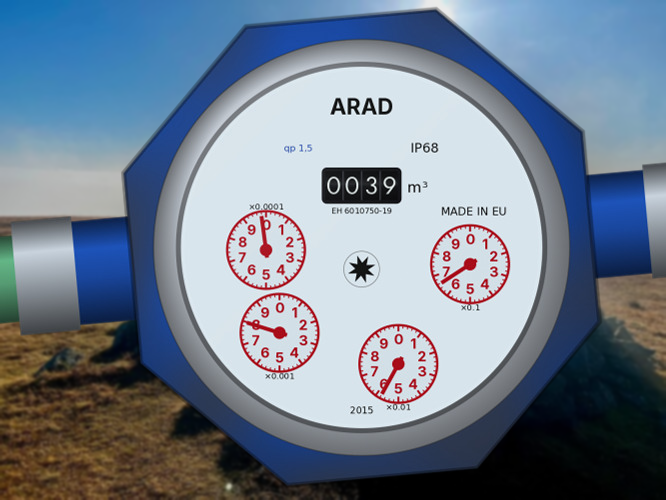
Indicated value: 39.6579 m³
